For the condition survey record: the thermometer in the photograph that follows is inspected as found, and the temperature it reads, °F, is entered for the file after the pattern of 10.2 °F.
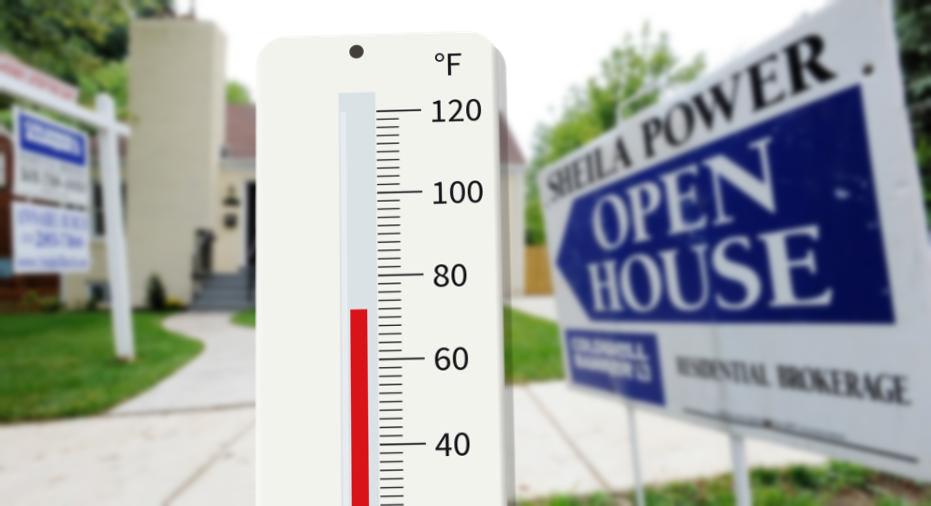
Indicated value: 72 °F
